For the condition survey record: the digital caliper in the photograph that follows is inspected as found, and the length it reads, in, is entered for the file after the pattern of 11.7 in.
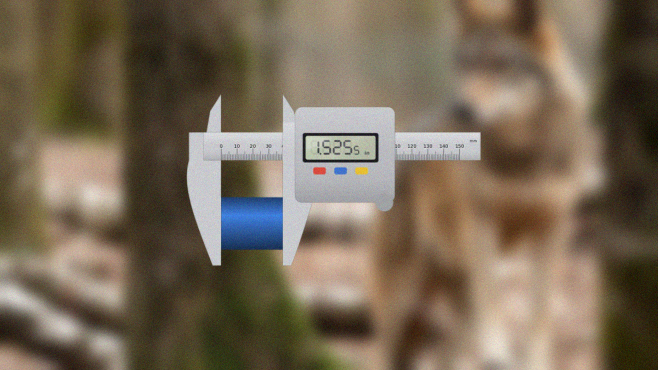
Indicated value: 1.5255 in
